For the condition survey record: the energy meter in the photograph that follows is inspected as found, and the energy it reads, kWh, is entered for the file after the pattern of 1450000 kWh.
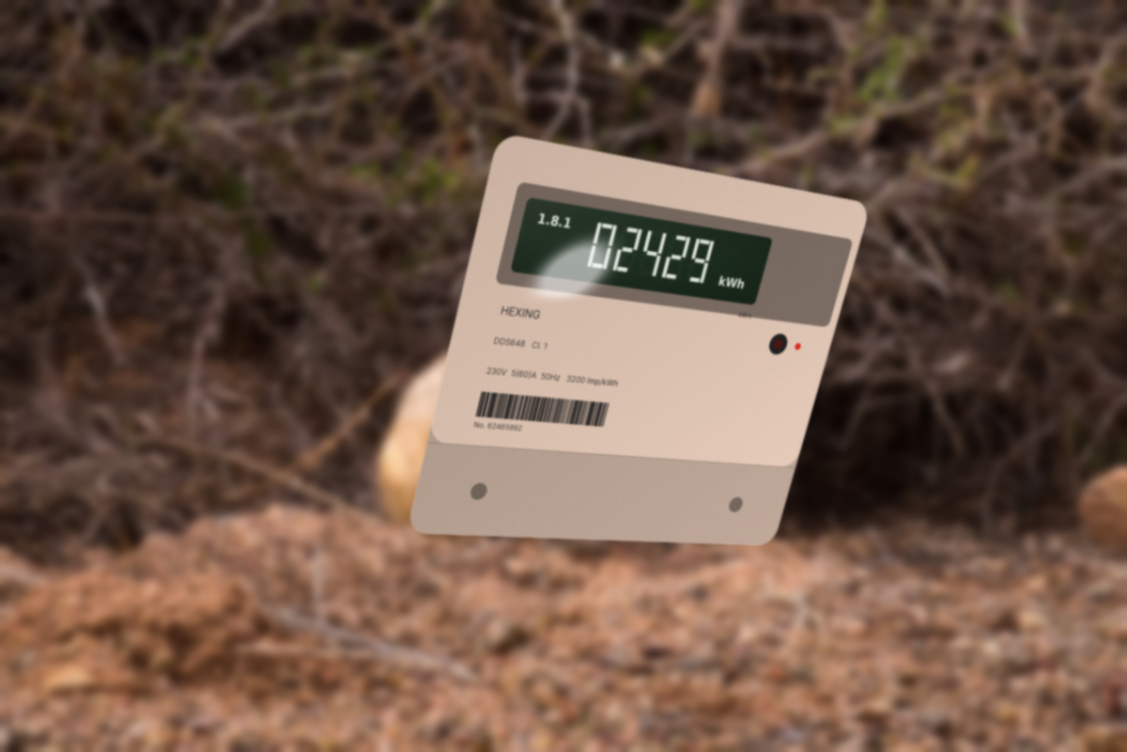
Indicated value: 2429 kWh
